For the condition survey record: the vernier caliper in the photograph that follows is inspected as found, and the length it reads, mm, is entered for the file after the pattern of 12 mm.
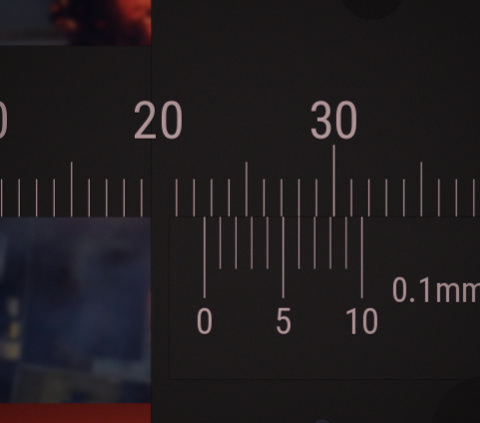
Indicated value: 22.6 mm
